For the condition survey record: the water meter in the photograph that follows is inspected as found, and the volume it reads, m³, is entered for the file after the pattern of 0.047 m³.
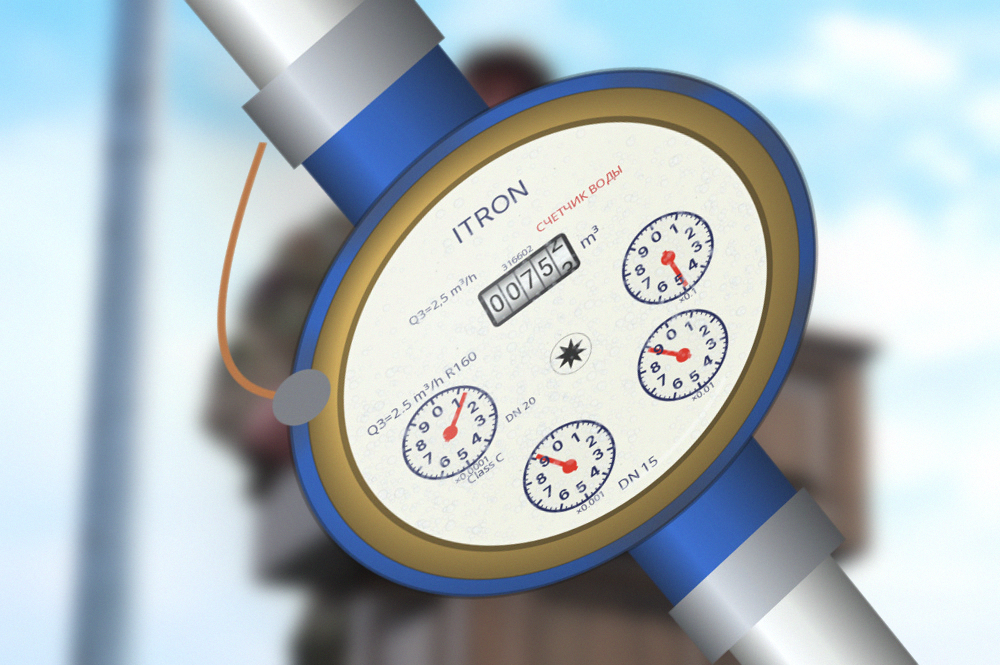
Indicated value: 752.4891 m³
